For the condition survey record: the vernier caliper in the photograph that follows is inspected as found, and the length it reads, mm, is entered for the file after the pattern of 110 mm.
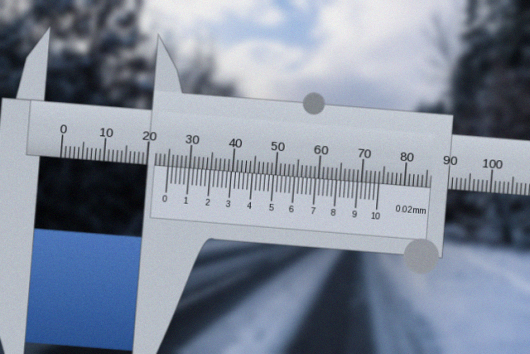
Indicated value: 25.0 mm
